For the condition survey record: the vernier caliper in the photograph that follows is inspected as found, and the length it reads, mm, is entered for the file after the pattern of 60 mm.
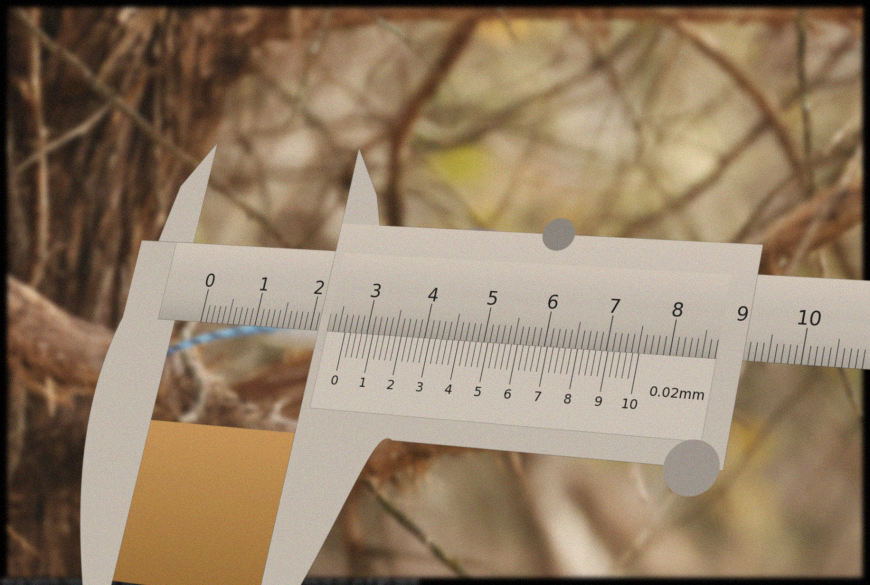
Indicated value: 26.2 mm
